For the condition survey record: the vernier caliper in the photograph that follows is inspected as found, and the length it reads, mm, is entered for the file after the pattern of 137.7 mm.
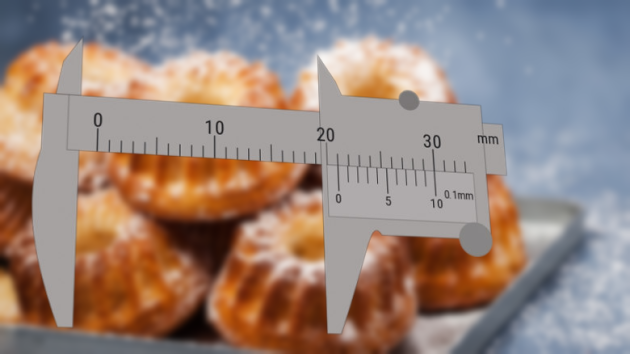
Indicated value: 21.0 mm
